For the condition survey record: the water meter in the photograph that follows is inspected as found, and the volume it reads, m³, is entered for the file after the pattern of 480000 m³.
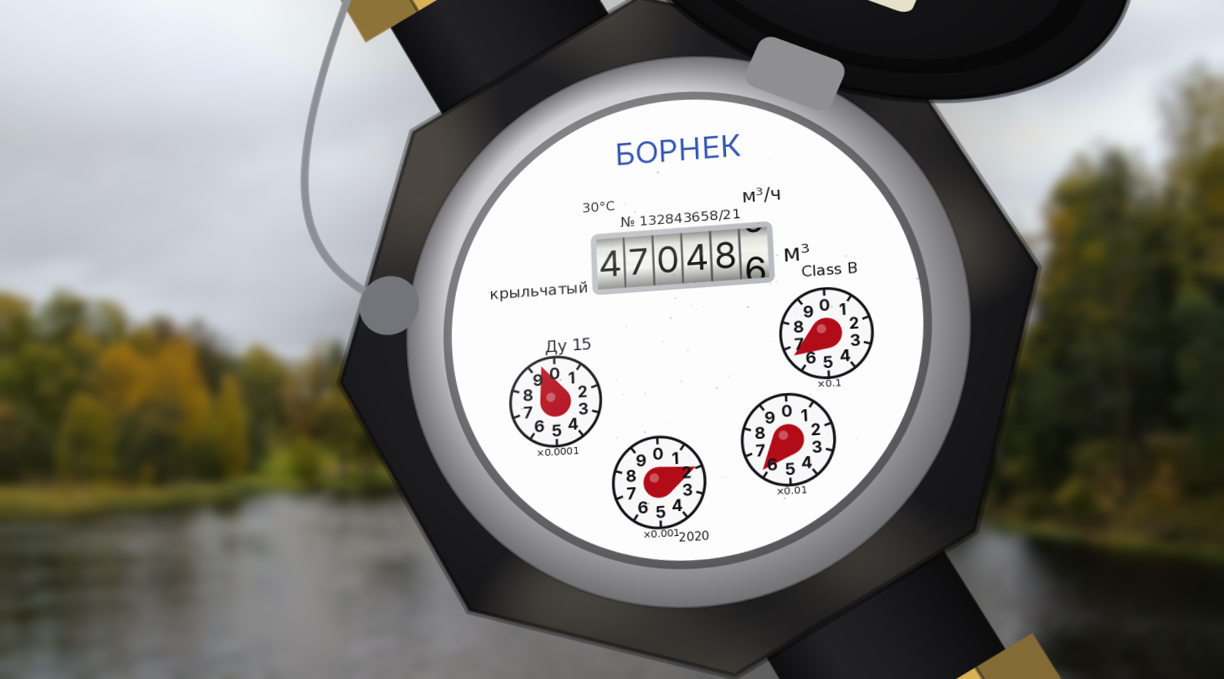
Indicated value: 470485.6619 m³
